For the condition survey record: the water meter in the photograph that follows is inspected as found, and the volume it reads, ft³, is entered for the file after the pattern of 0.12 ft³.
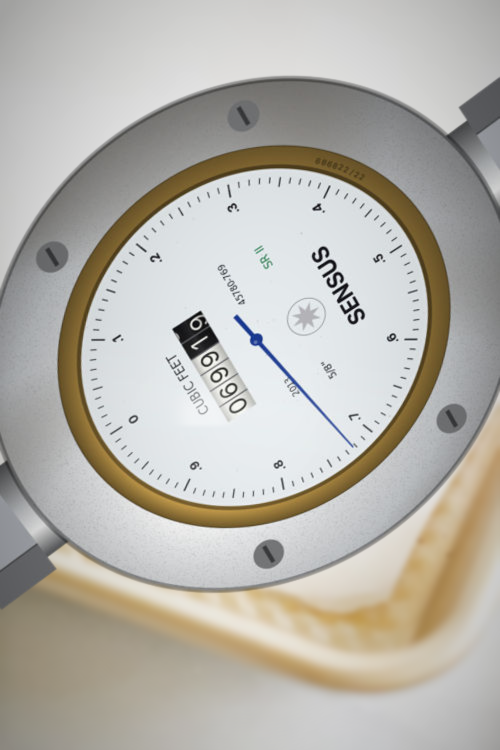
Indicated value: 69918.72 ft³
